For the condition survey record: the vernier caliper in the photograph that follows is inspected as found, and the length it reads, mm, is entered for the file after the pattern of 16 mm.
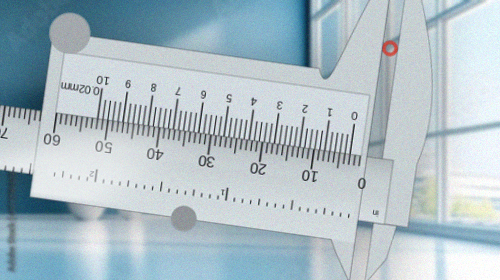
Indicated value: 3.0 mm
